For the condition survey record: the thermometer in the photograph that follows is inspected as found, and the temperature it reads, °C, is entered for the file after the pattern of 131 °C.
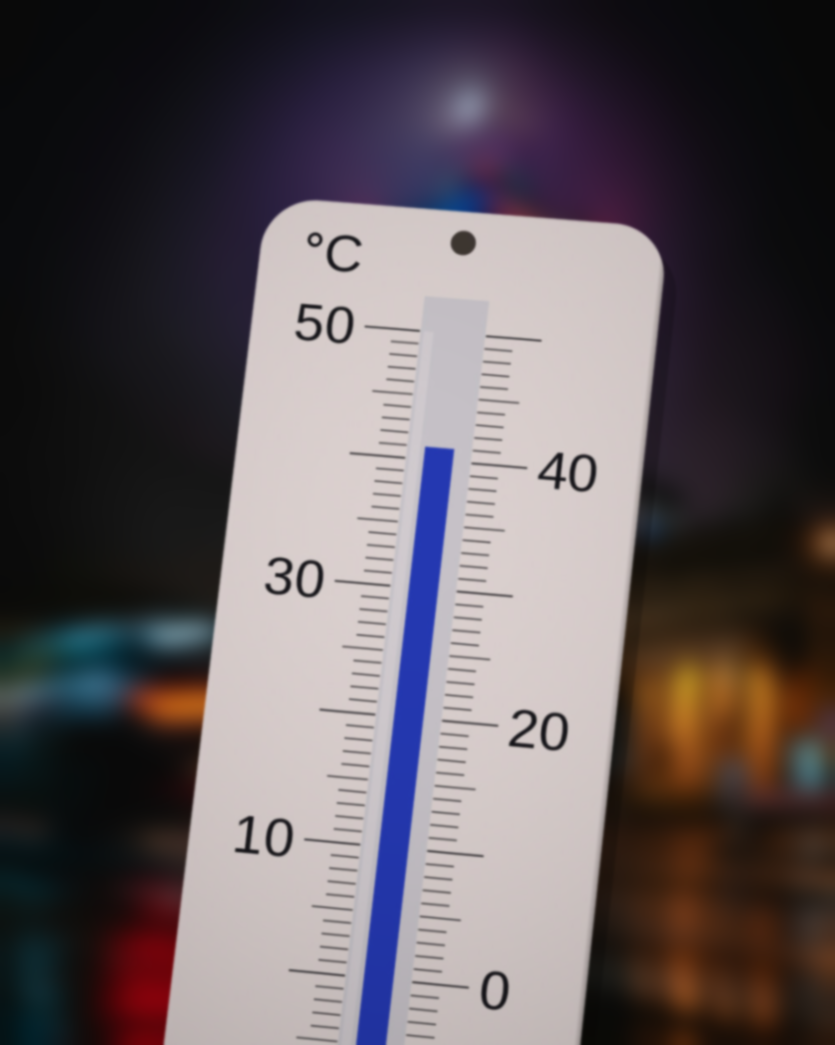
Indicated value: 41 °C
